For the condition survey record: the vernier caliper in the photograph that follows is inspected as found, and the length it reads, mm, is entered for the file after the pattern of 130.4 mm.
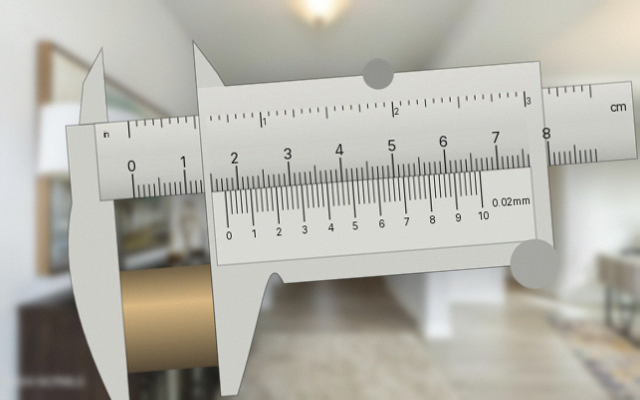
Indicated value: 17.5 mm
